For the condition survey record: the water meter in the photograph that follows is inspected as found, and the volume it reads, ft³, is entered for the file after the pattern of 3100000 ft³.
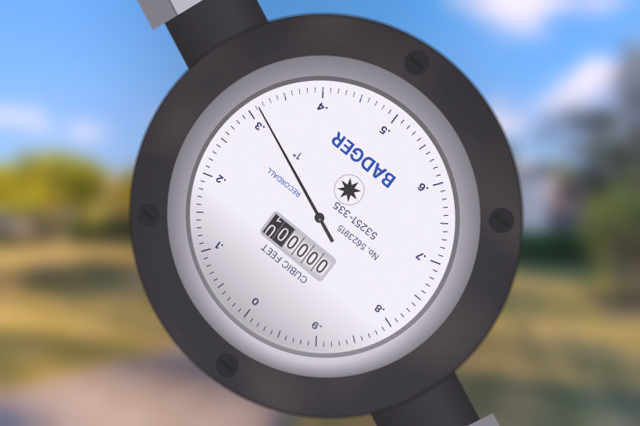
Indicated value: 0.31 ft³
